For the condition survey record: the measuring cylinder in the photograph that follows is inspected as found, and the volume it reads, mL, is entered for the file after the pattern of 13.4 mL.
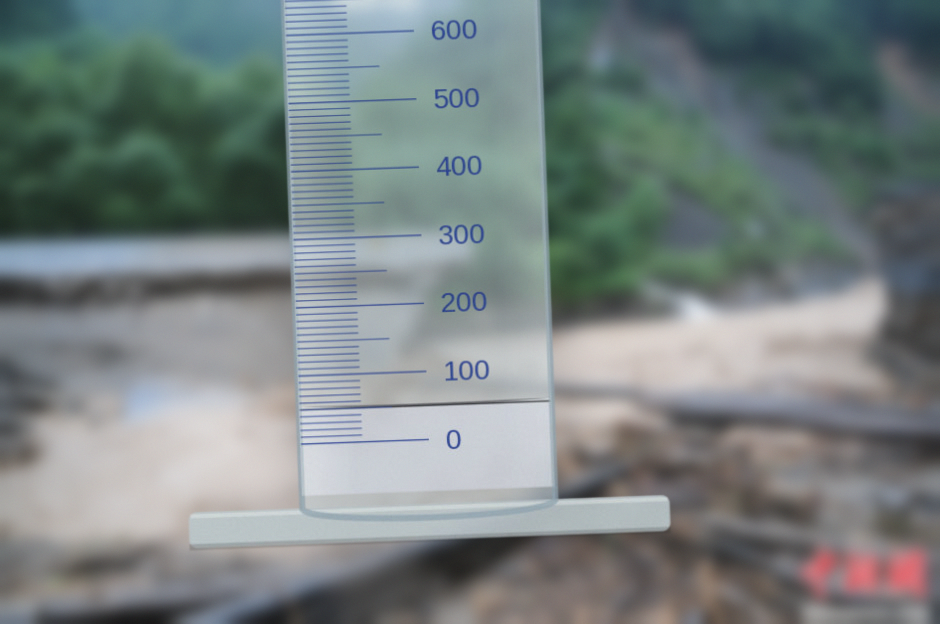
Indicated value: 50 mL
